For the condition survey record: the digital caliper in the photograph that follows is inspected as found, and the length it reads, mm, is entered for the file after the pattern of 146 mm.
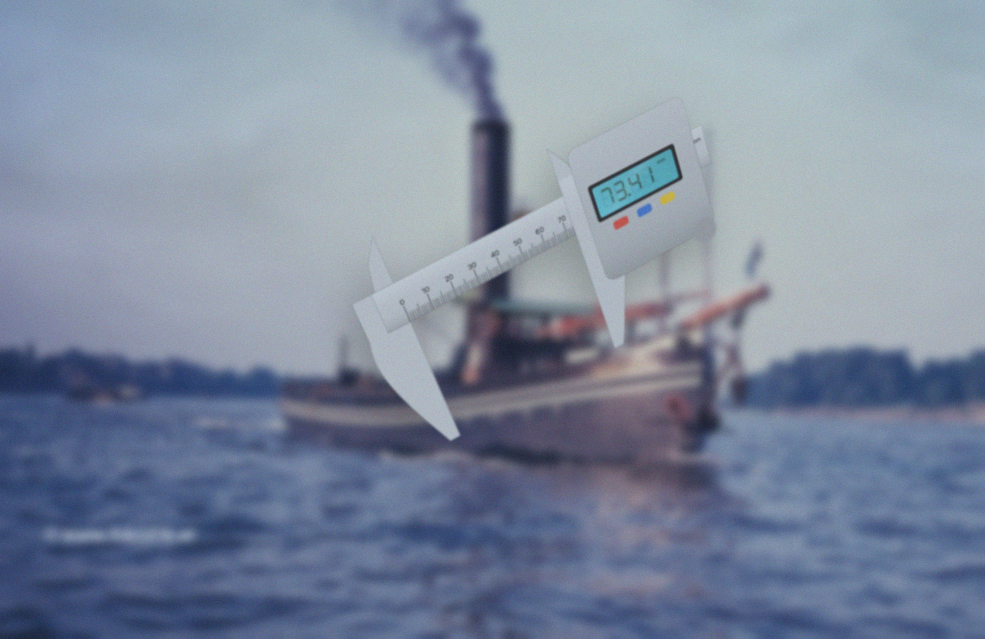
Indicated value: 73.41 mm
